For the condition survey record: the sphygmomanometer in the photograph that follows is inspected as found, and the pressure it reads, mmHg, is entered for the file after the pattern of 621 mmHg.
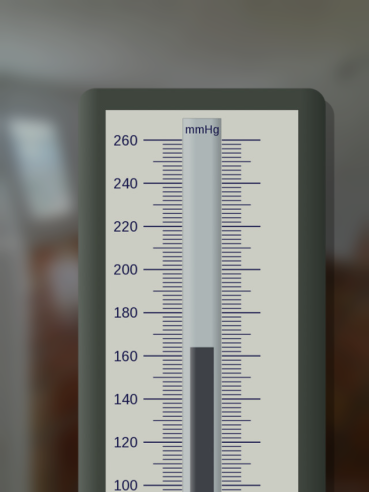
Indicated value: 164 mmHg
